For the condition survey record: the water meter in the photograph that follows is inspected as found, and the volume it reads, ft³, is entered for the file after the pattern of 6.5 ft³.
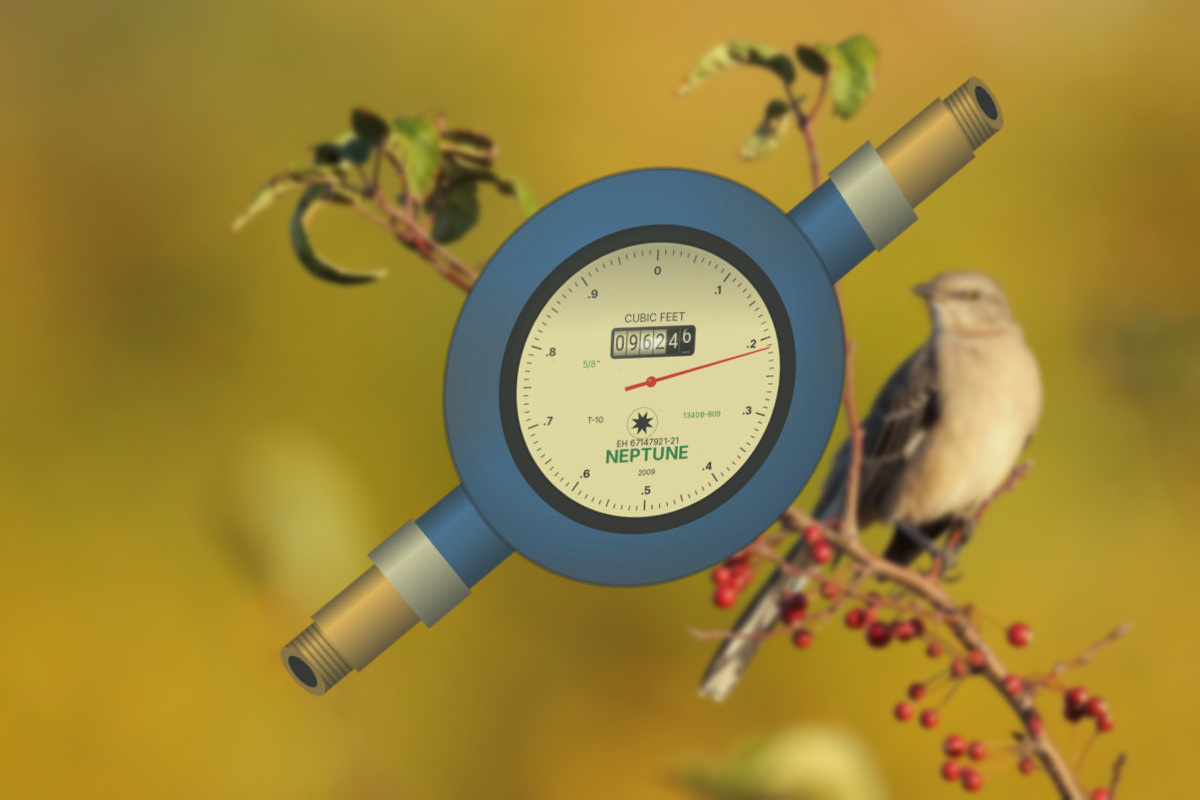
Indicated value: 96246.21 ft³
